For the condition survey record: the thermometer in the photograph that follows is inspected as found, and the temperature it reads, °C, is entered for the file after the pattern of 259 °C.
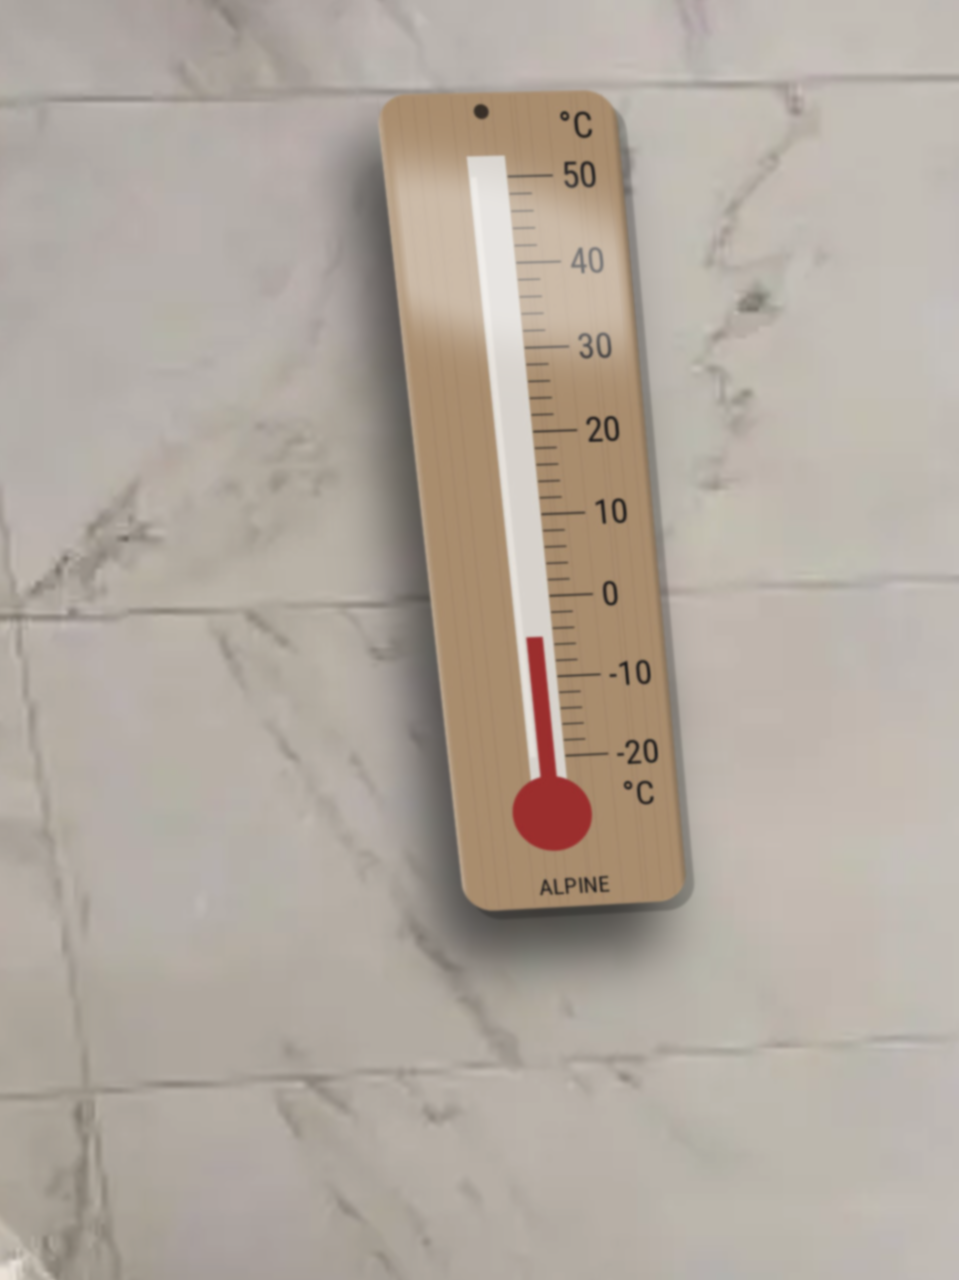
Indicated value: -5 °C
